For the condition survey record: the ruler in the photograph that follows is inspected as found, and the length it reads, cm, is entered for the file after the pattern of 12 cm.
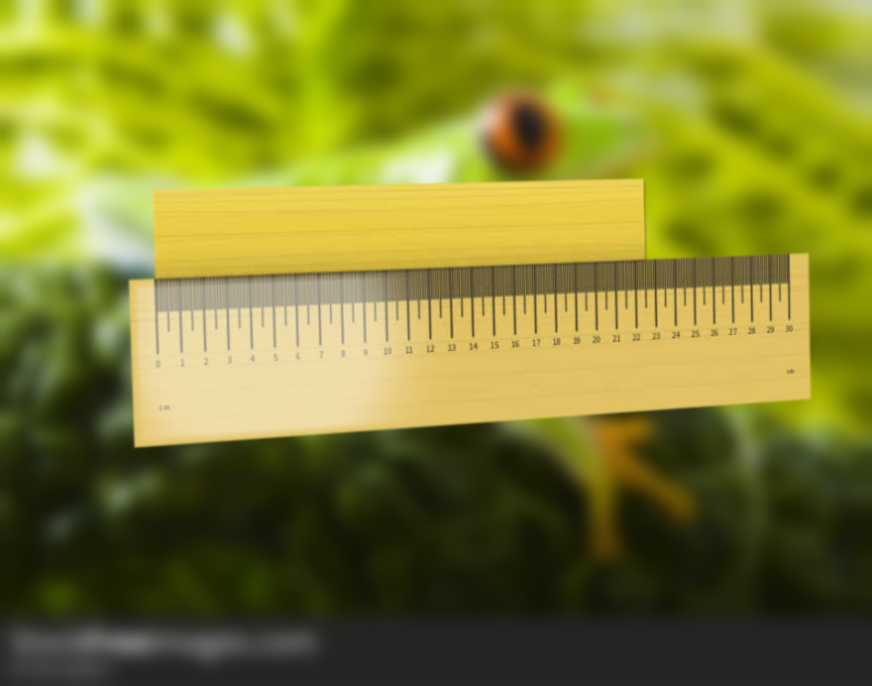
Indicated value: 22.5 cm
